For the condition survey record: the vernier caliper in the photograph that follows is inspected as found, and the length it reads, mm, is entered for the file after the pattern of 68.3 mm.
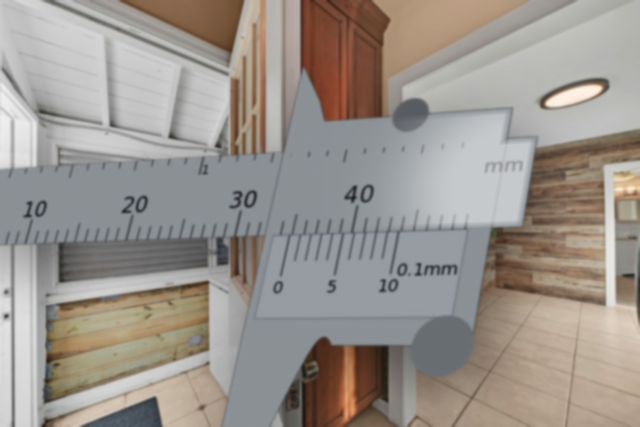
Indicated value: 34.8 mm
